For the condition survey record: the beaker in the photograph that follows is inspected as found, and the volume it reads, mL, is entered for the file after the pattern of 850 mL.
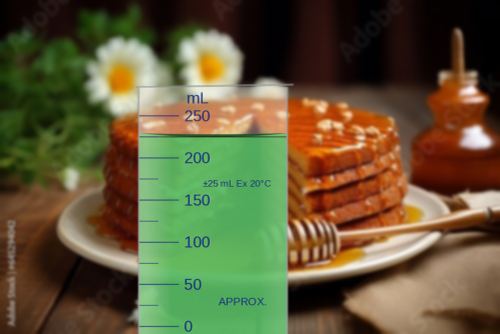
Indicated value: 225 mL
